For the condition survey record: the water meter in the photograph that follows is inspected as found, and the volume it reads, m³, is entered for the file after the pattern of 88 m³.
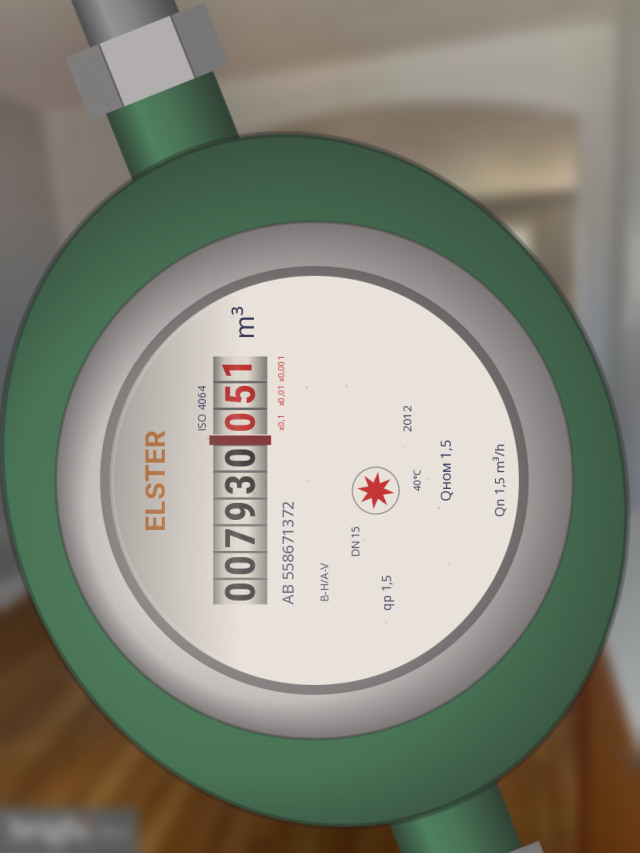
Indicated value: 7930.051 m³
